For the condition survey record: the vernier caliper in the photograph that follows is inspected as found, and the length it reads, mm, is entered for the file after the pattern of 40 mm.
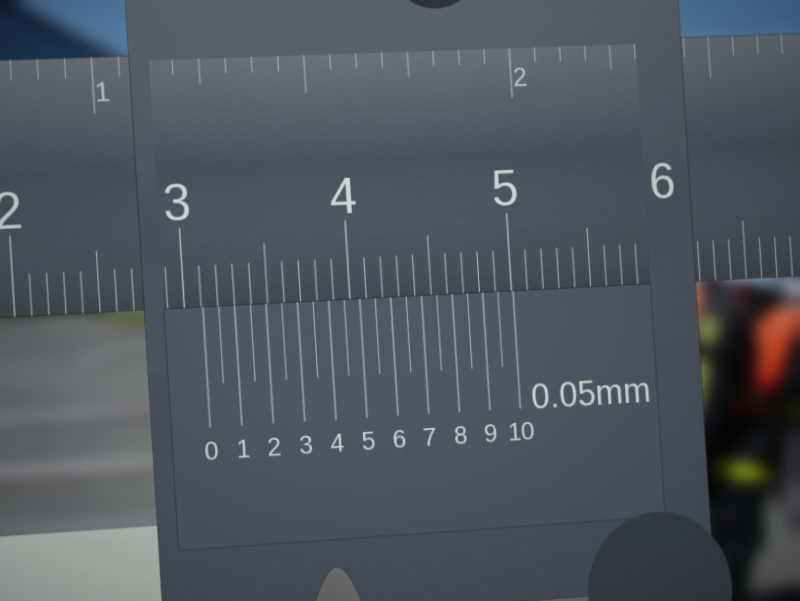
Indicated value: 31.1 mm
